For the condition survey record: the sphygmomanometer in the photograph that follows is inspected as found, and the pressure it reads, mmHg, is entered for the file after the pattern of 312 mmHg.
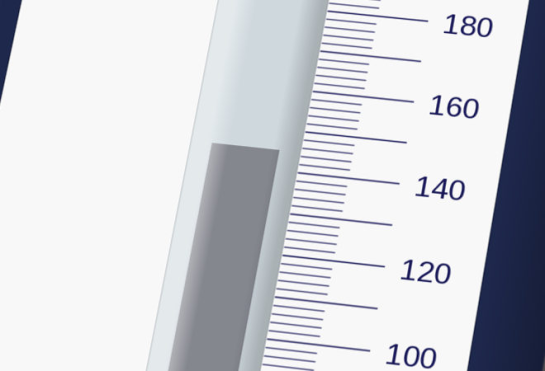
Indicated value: 145 mmHg
